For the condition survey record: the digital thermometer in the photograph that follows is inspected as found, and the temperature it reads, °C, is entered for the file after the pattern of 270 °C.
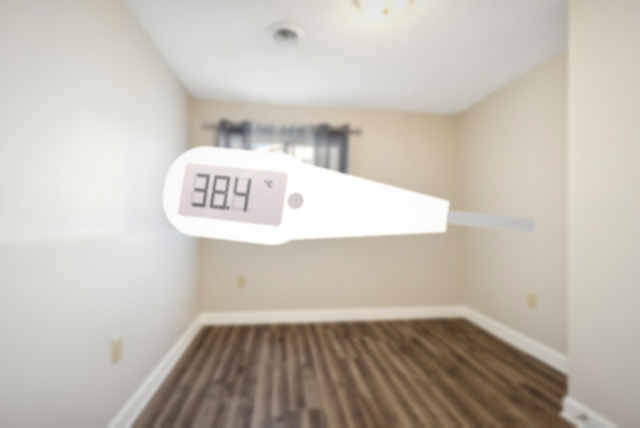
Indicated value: 38.4 °C
